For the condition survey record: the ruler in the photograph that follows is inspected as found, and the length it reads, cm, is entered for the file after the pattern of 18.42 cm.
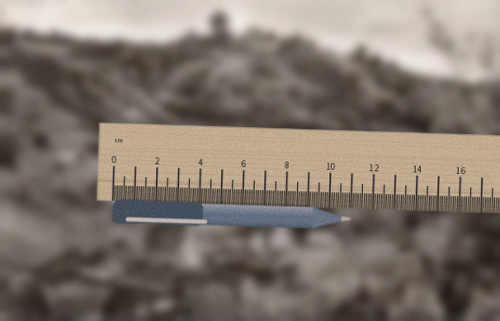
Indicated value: 11 cm
